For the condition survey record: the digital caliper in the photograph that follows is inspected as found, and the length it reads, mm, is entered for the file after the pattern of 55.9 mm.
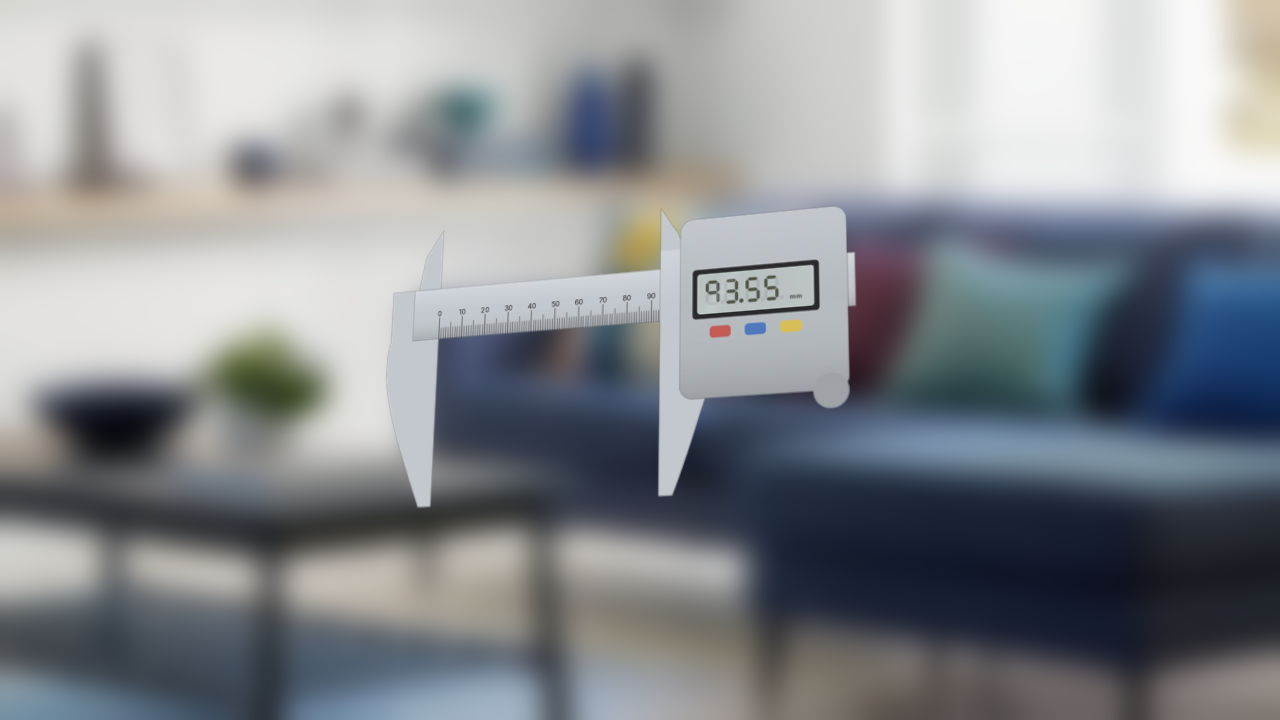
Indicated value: 93.55 mm
